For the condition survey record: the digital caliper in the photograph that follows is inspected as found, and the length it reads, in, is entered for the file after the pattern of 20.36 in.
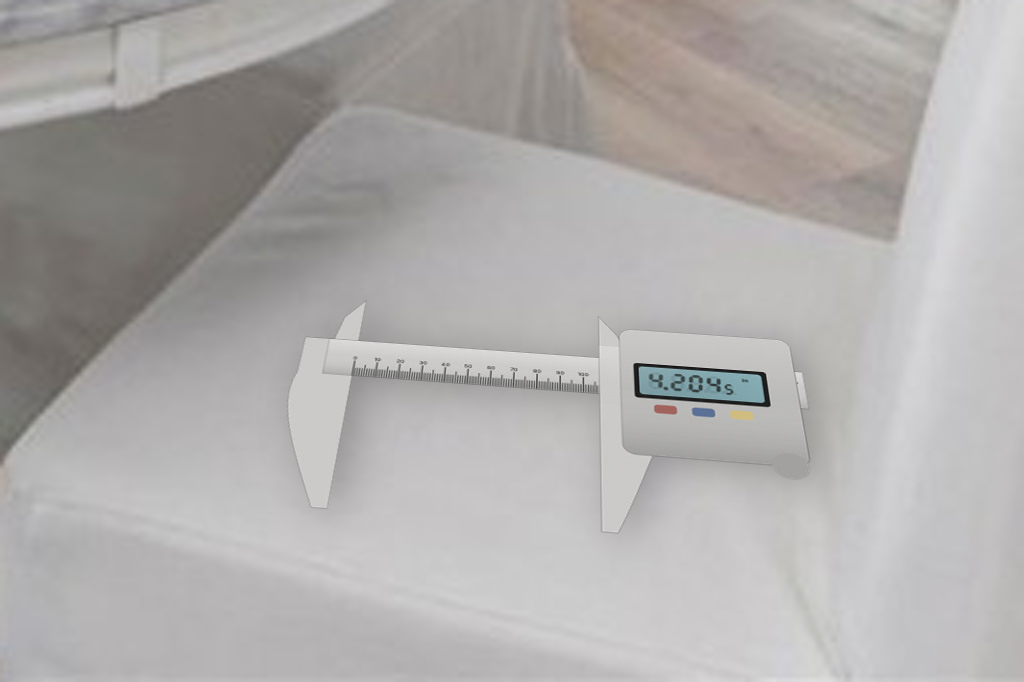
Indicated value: 4.2045 in
